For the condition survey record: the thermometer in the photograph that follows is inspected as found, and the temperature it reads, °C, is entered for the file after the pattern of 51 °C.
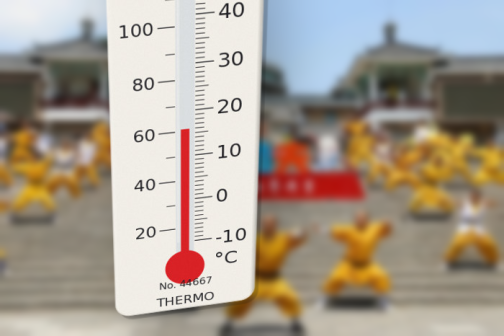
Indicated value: 16 °C
